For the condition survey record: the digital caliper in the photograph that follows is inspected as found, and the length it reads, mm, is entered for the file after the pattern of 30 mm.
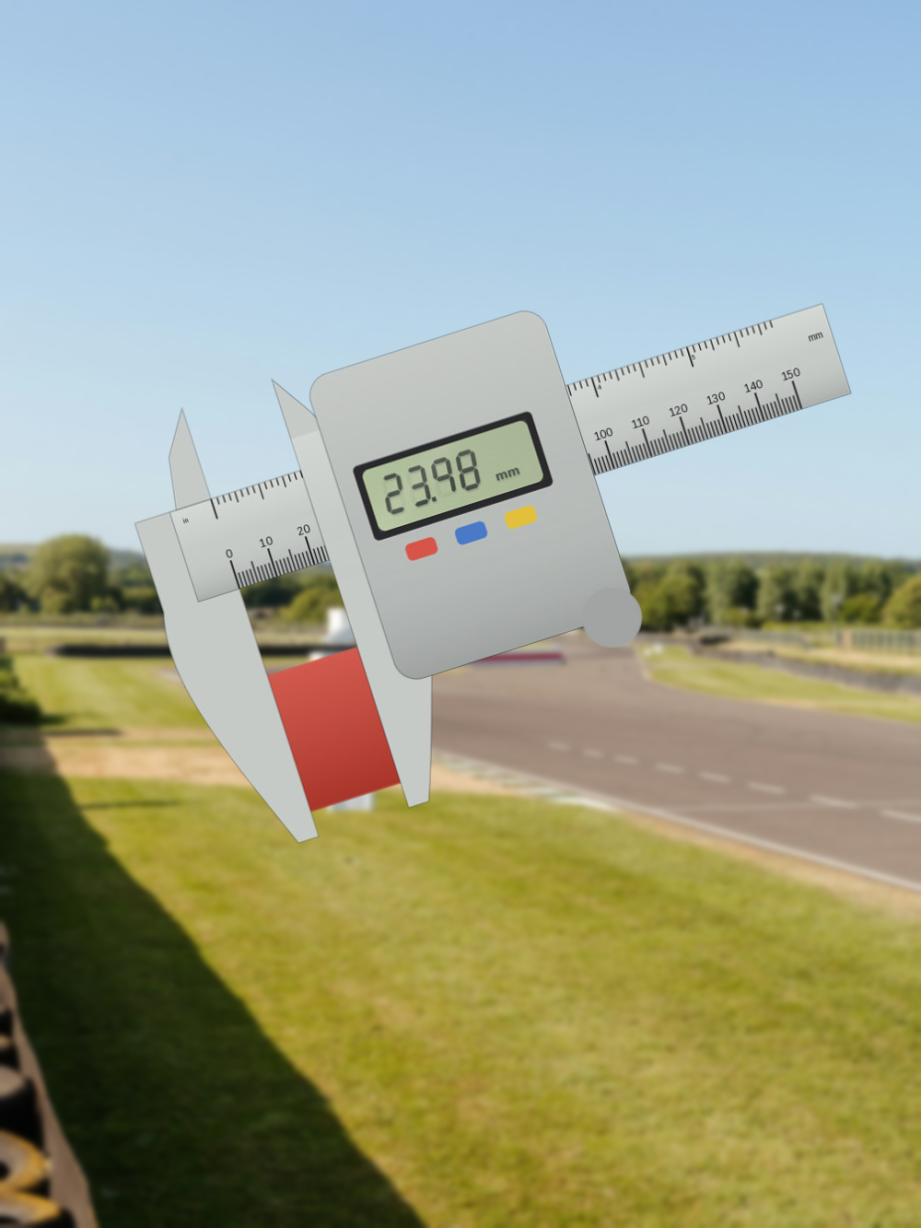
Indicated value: 23.98 mm
